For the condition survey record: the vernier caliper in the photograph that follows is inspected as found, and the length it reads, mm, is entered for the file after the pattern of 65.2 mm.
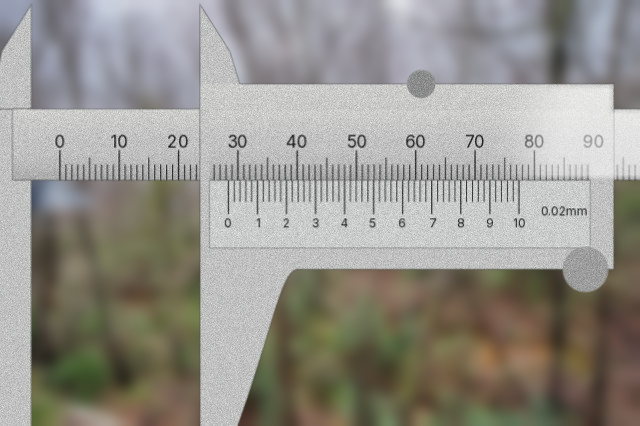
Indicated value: 28.4 mm
